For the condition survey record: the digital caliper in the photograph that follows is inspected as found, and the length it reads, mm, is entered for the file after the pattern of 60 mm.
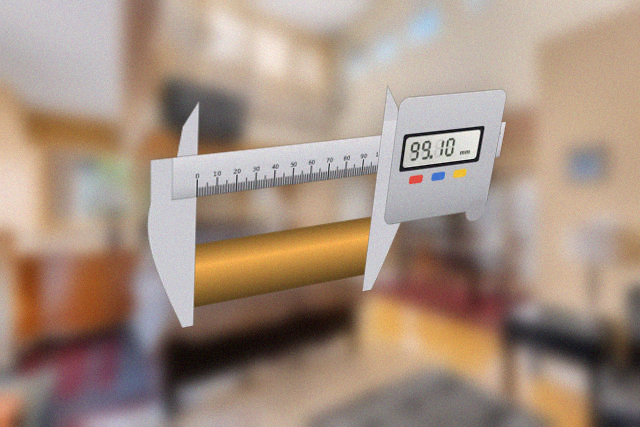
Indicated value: 99.10 mm
